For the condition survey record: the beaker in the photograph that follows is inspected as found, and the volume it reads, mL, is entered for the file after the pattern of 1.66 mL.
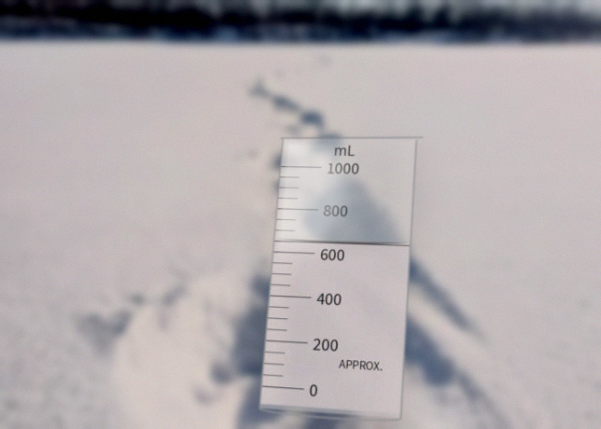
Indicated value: 650 mL
